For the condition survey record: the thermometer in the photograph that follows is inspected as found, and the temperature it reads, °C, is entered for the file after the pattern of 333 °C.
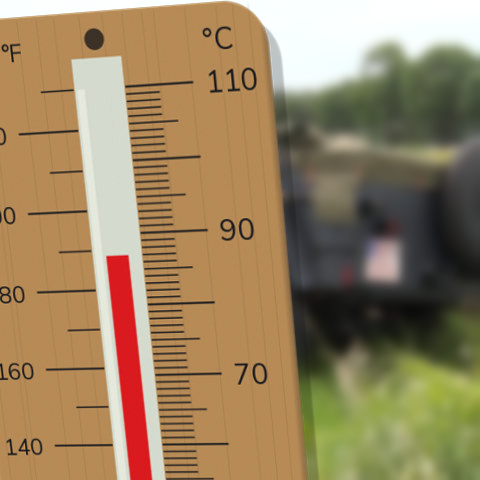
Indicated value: 87 °C
